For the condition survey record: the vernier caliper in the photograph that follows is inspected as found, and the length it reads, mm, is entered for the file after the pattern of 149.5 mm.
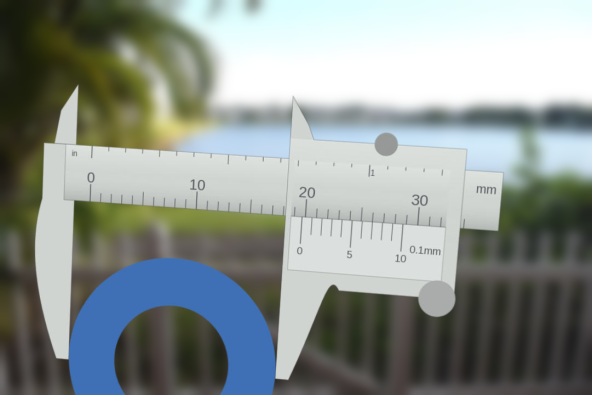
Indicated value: 19.7 mm
